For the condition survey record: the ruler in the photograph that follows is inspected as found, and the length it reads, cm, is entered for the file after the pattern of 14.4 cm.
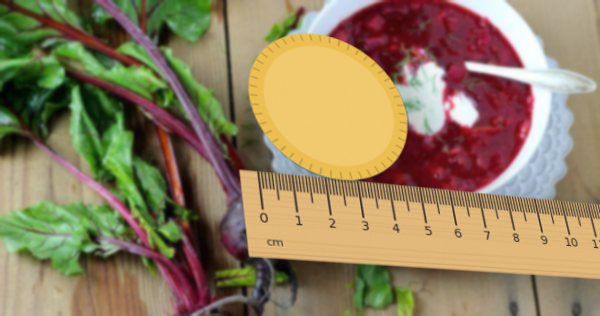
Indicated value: 5 cm
